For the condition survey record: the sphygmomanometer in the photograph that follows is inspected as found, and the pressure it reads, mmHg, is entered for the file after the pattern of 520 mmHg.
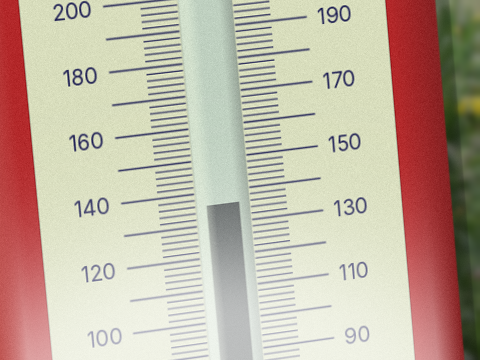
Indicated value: 136 mmHg
